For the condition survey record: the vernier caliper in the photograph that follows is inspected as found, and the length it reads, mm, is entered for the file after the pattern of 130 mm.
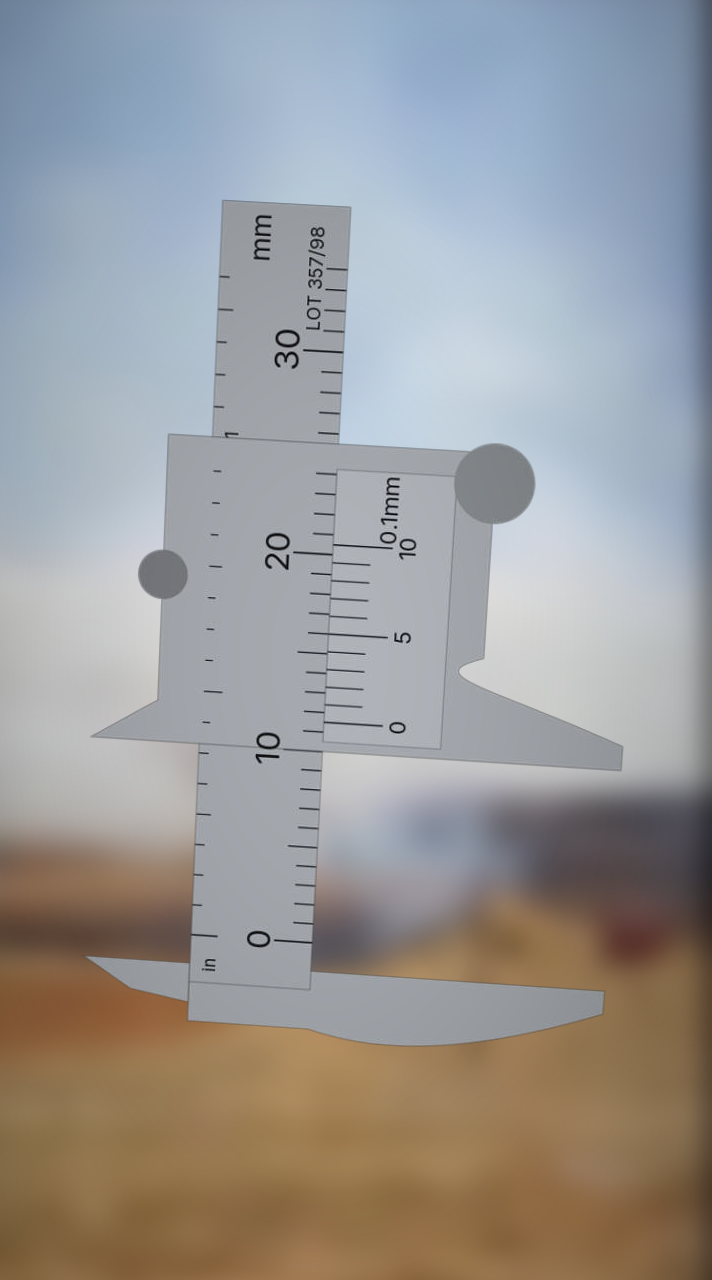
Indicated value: 11.5 mm
